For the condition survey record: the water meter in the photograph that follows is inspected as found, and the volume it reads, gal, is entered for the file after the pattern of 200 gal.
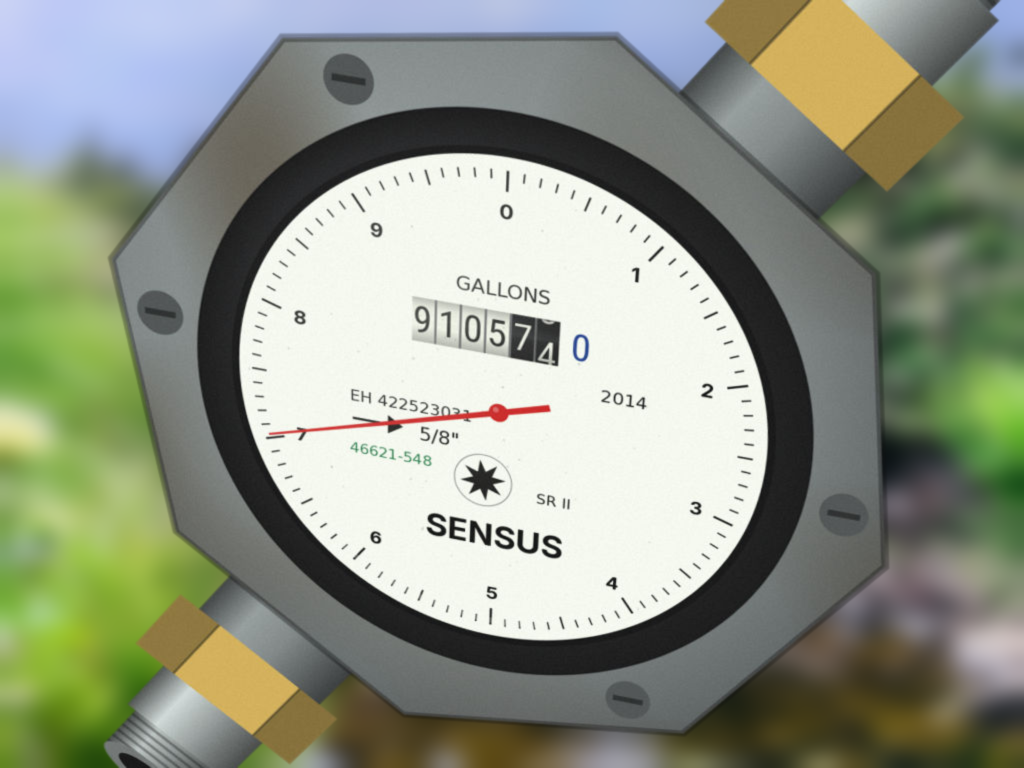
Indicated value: 9105737.0 gal
